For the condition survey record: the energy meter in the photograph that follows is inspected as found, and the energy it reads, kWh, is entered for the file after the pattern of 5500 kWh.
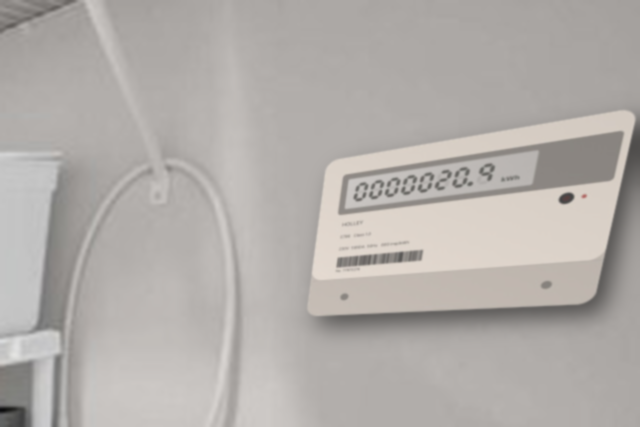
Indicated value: 20.9 kWh
